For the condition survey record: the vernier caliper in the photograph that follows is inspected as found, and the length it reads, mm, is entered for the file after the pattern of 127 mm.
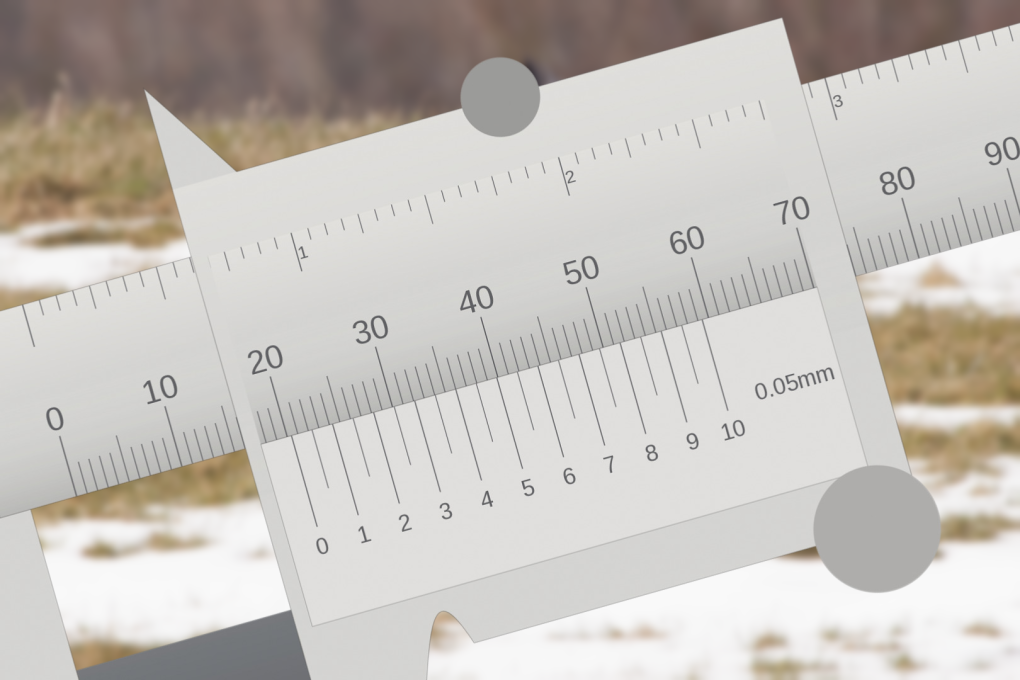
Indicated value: 20.4 mm
